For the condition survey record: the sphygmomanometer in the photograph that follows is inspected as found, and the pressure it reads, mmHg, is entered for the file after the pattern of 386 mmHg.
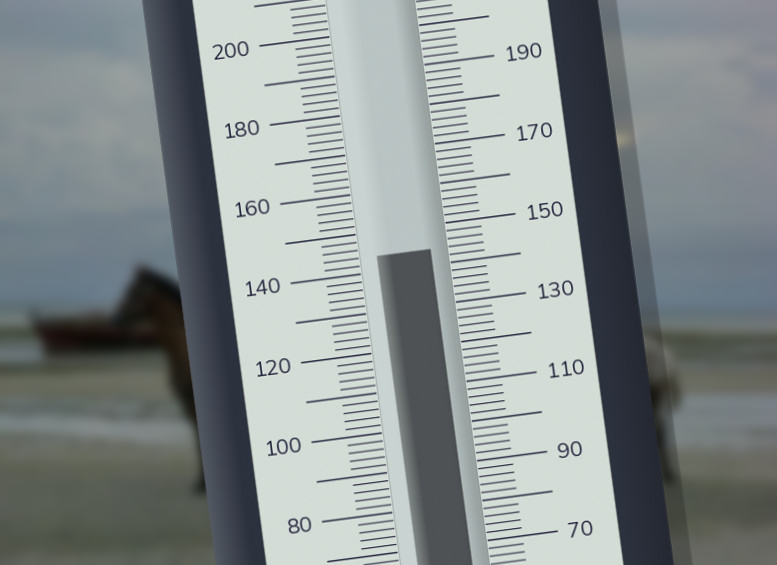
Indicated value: 144 mmHg
